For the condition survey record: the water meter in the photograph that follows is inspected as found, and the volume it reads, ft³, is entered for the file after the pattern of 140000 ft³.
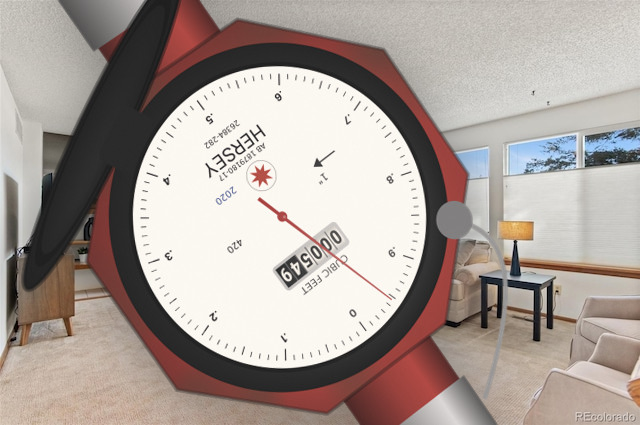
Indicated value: 548.95 ft³
